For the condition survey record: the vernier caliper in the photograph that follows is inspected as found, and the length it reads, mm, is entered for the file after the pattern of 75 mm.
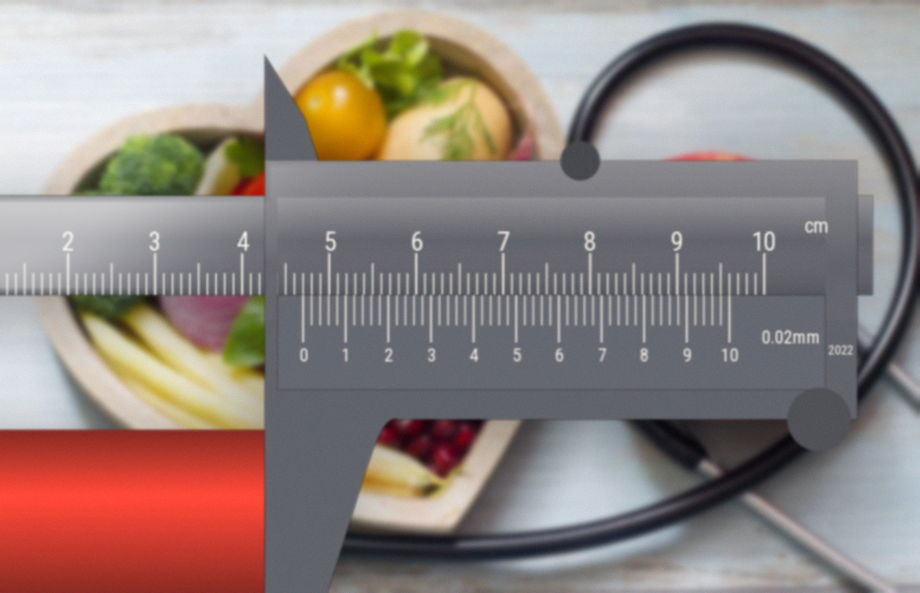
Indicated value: 47.0 mm
